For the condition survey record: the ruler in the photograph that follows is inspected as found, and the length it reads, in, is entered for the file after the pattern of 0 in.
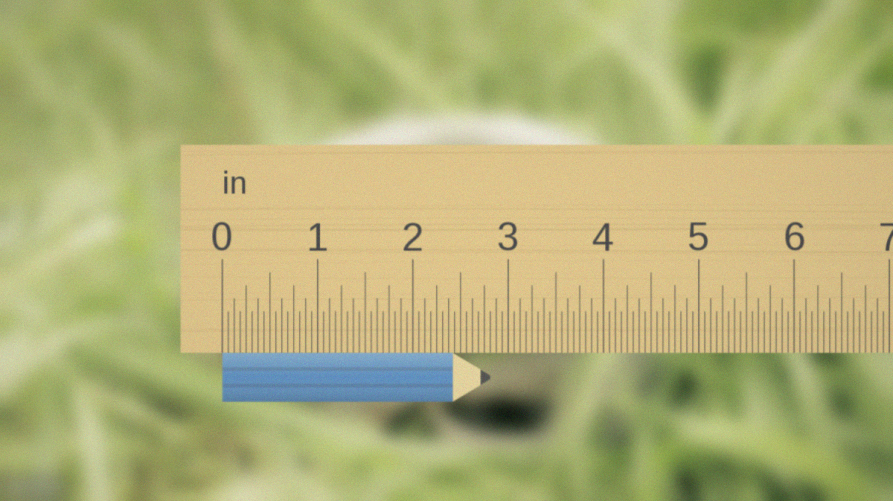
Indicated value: 2.8125 in
